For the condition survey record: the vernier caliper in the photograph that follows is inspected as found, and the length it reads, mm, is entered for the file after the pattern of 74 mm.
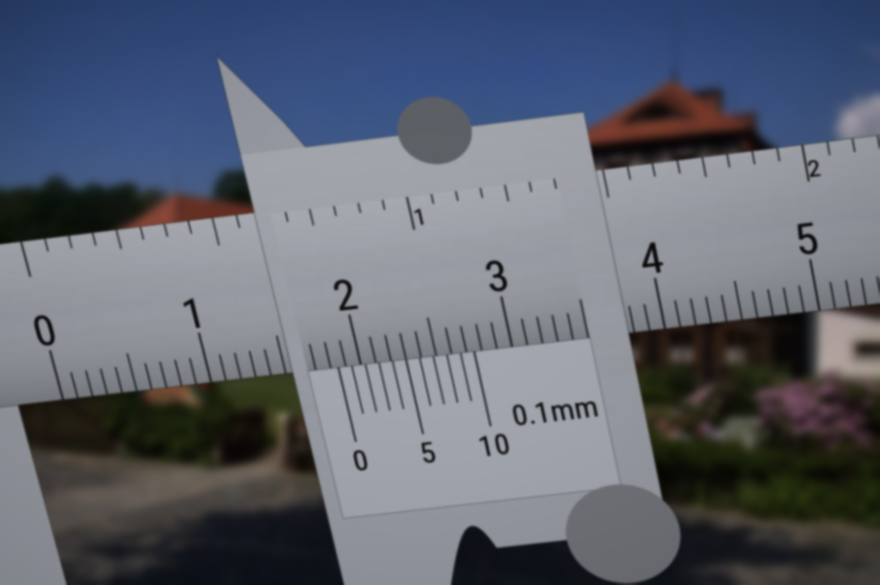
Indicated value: 18.5 mm
